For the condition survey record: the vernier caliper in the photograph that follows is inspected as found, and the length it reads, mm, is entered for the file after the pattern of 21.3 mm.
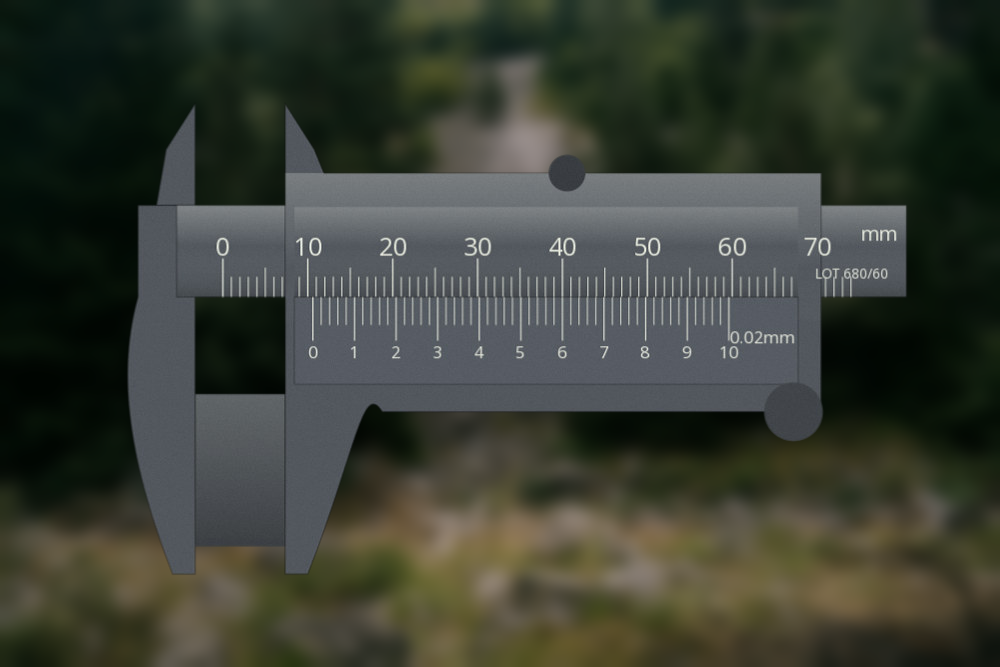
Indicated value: 10.6 mm
